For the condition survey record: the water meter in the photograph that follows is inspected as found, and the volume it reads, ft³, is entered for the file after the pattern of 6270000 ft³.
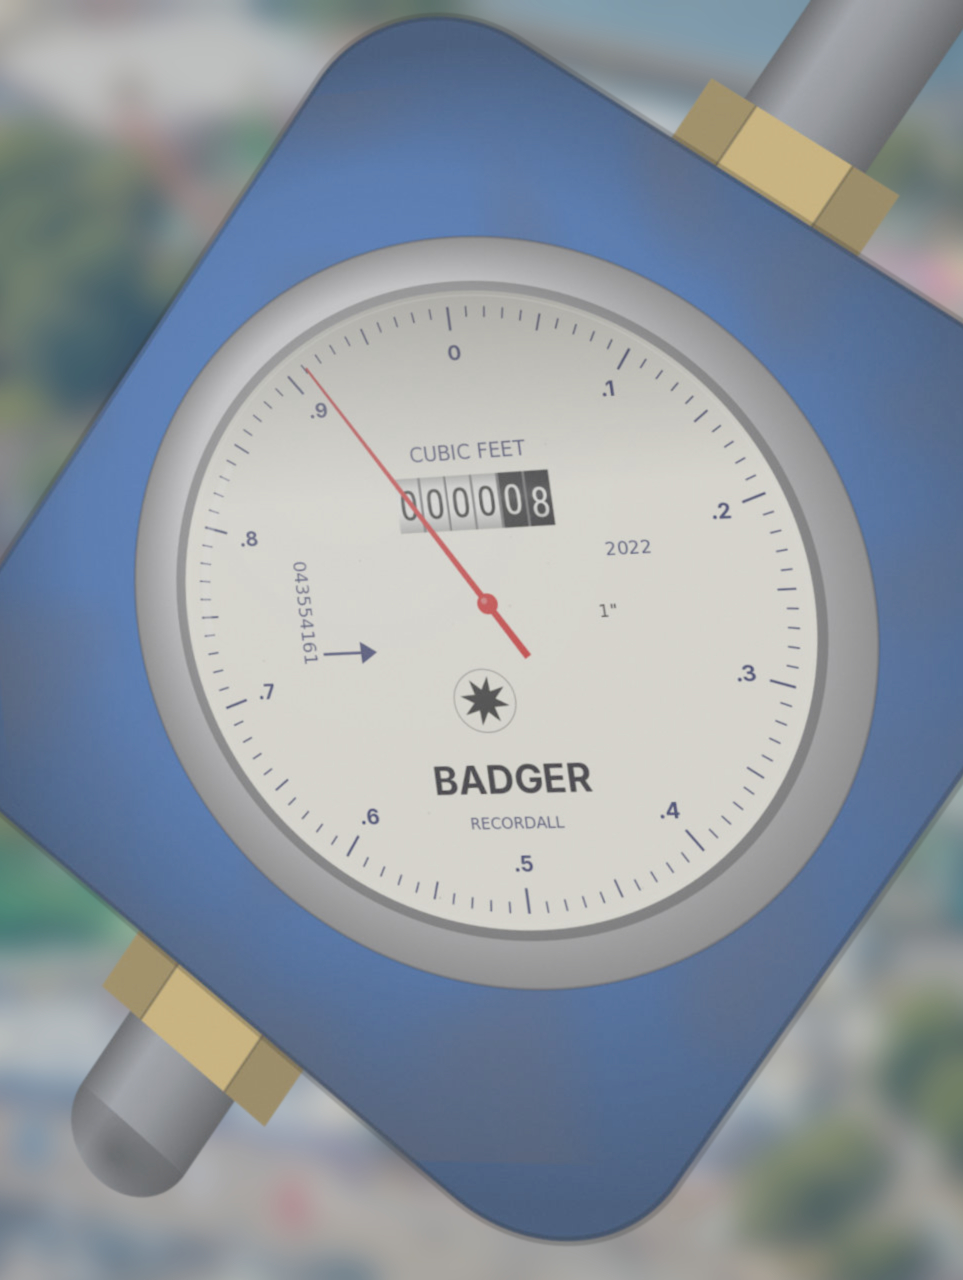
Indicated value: 7.91 ft³
